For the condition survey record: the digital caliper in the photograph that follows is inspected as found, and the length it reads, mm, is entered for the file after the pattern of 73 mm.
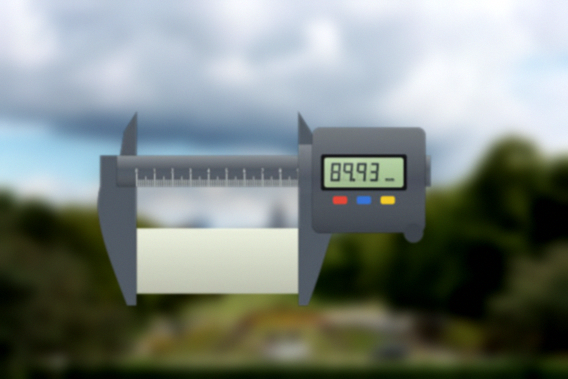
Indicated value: 89.93 mm
